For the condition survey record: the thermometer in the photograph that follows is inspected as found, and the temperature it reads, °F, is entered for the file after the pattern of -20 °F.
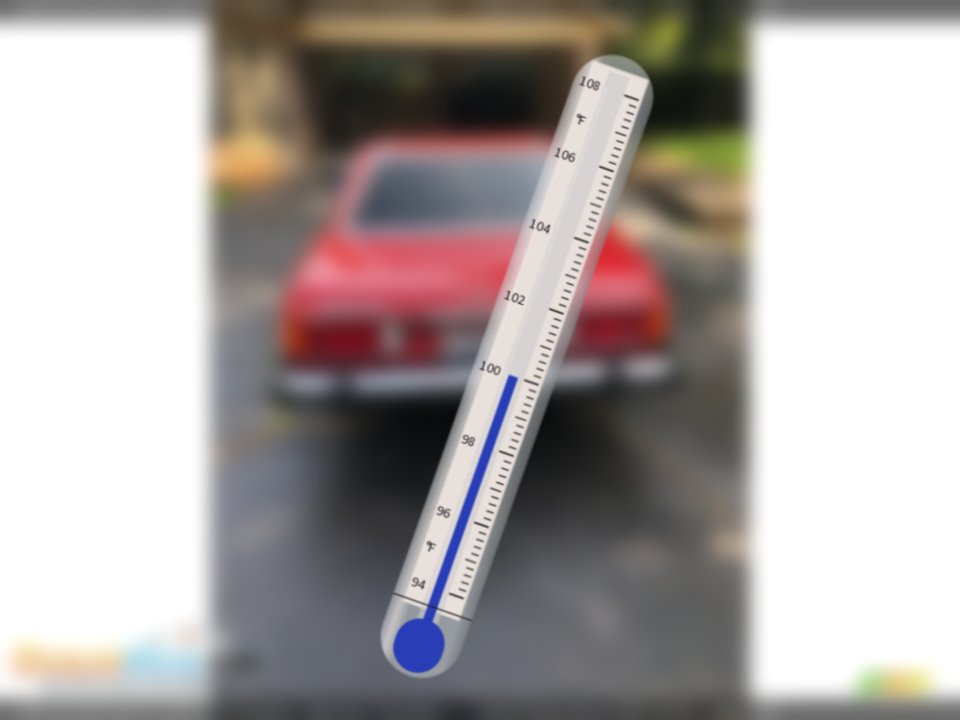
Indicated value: 100 °F
